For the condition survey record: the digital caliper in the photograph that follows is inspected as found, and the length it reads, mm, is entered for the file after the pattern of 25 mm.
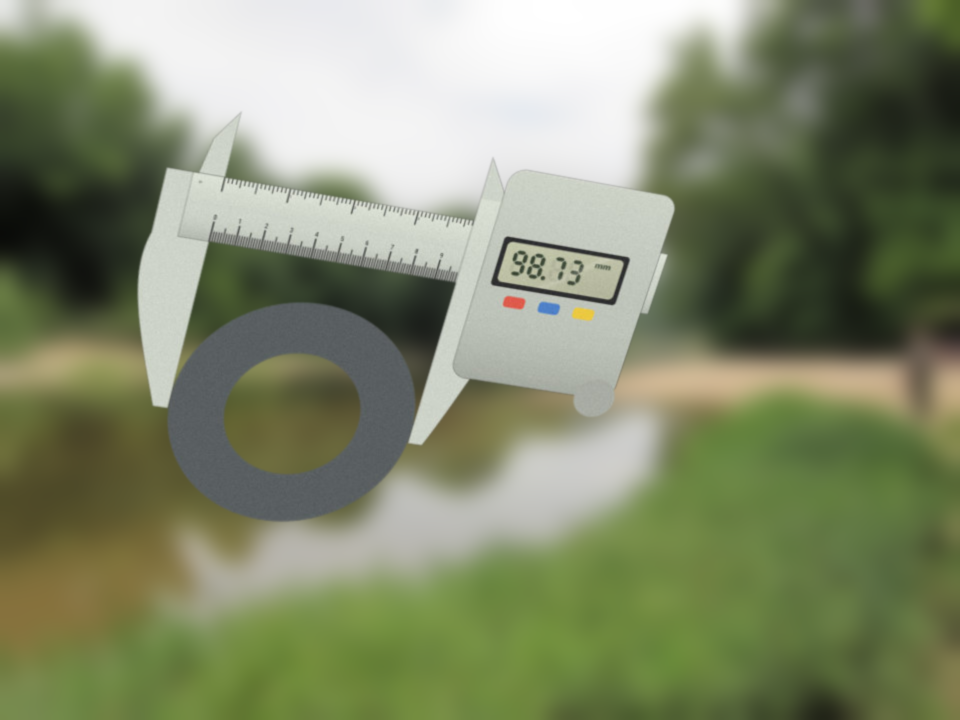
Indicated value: 98.73 mm
